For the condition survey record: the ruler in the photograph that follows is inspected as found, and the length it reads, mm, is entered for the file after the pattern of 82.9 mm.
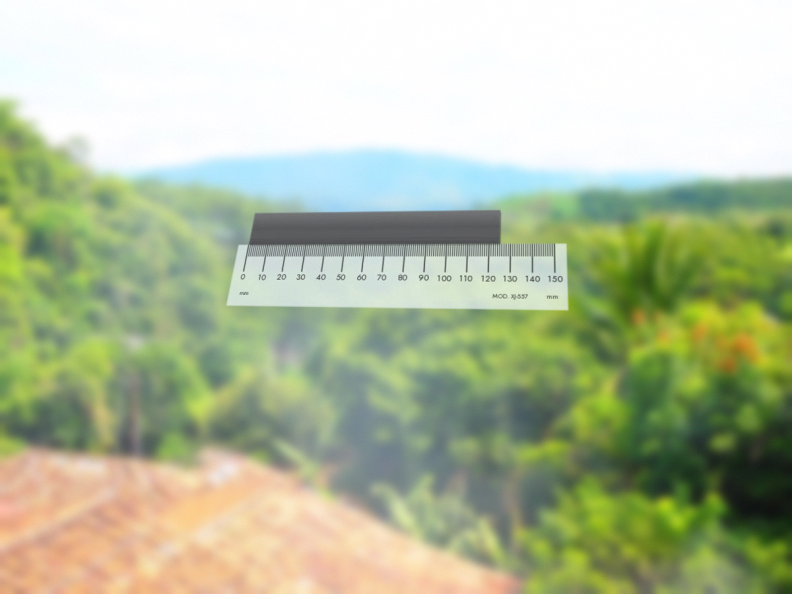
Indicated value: 125 mm
